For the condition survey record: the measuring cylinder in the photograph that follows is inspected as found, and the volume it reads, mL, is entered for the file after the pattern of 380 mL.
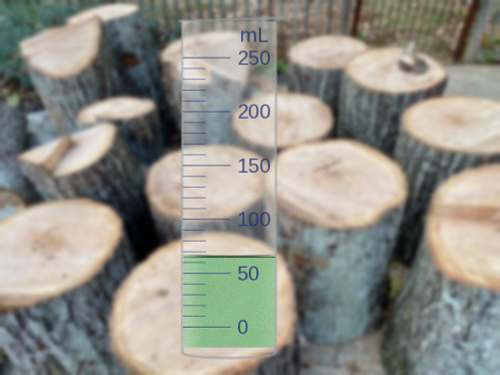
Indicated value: 65 mL
